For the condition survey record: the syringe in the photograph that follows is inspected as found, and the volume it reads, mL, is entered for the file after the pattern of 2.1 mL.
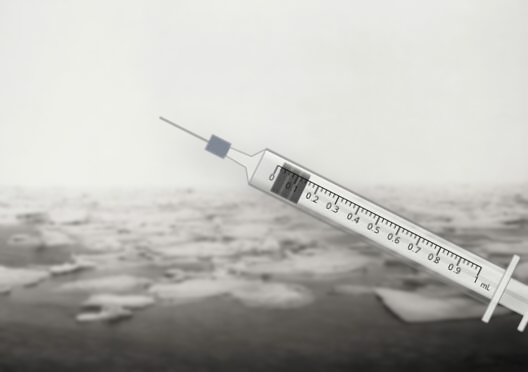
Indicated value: 0.02 mL
